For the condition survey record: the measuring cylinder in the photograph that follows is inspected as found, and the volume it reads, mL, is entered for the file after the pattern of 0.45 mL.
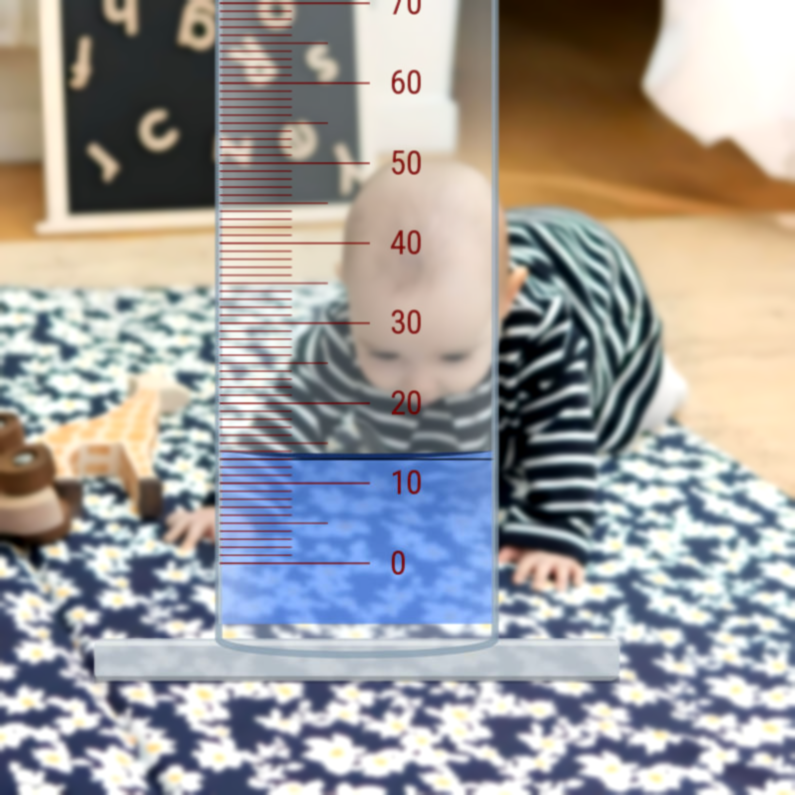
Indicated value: 13 mL
